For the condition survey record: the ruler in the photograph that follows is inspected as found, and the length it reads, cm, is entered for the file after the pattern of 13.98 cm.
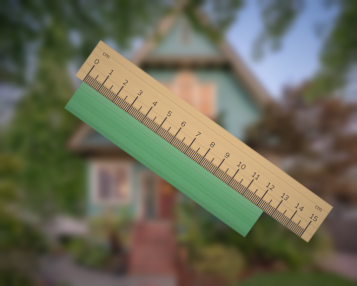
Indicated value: 12.5 cm
